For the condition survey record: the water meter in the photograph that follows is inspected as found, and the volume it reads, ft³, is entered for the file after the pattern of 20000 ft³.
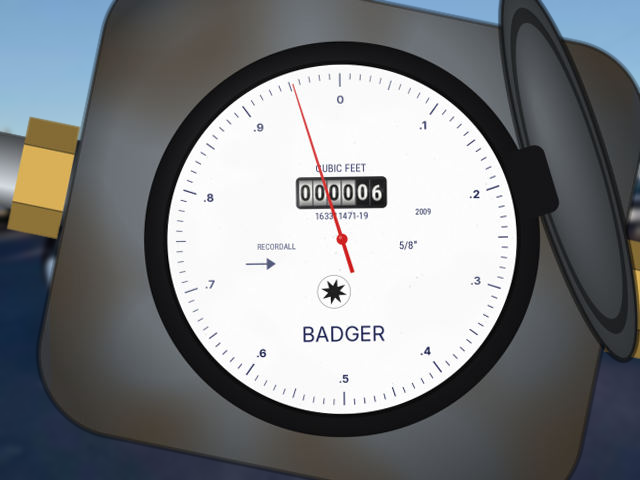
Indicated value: 5.95 ft³
